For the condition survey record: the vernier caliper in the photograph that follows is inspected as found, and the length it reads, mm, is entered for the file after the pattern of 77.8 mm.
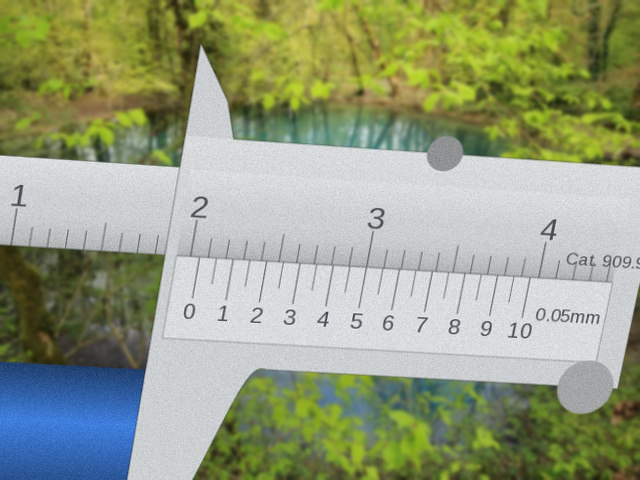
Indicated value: 20.5 mm
